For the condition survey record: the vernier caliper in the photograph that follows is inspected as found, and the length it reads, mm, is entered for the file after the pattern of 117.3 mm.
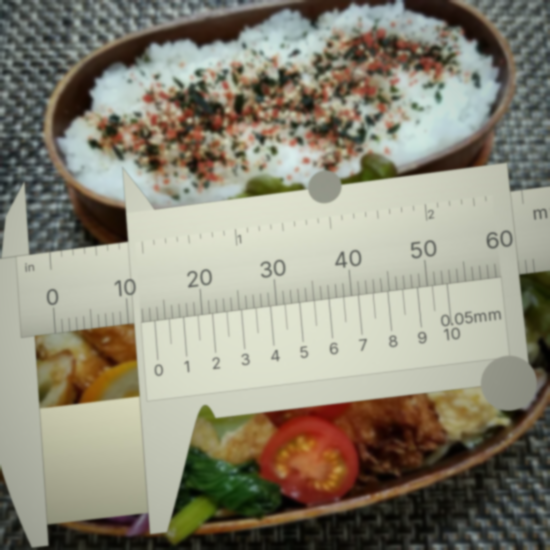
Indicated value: 13.6 mm
